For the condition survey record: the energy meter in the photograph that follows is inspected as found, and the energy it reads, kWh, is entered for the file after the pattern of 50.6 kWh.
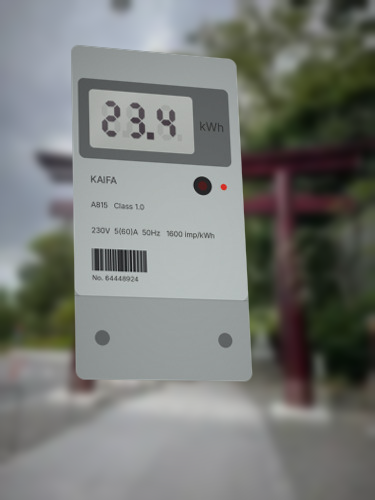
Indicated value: 23.4 kWh
